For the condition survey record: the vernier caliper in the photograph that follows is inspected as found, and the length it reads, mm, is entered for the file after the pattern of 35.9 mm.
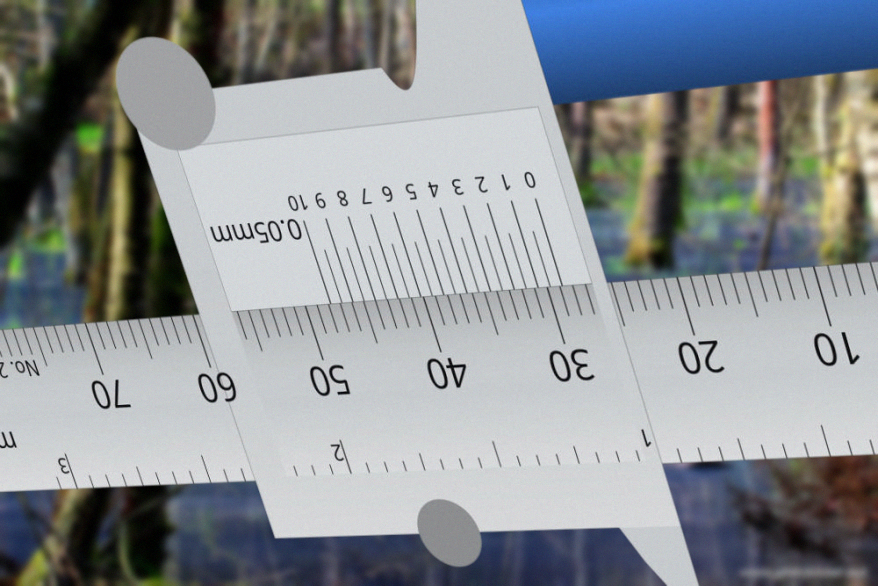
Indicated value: 28.8 mm
